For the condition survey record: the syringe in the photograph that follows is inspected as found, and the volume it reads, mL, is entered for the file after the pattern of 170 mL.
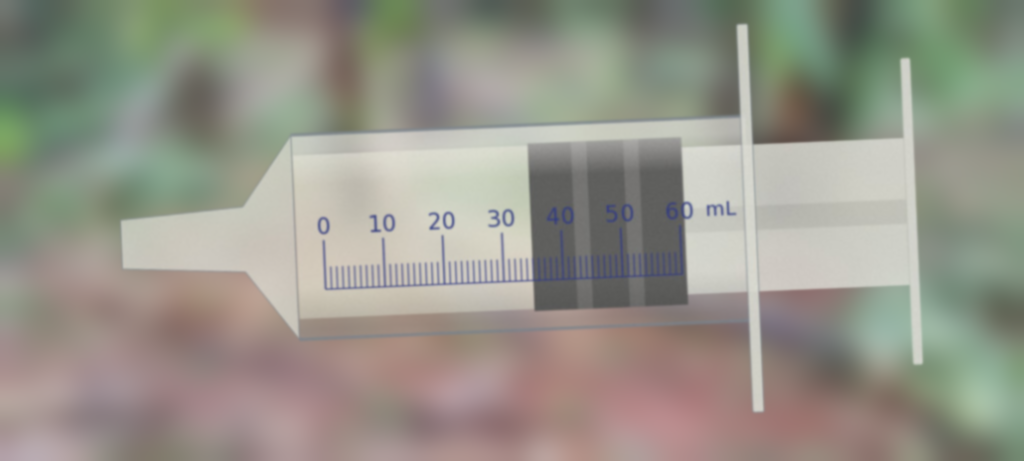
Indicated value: 35 mL
